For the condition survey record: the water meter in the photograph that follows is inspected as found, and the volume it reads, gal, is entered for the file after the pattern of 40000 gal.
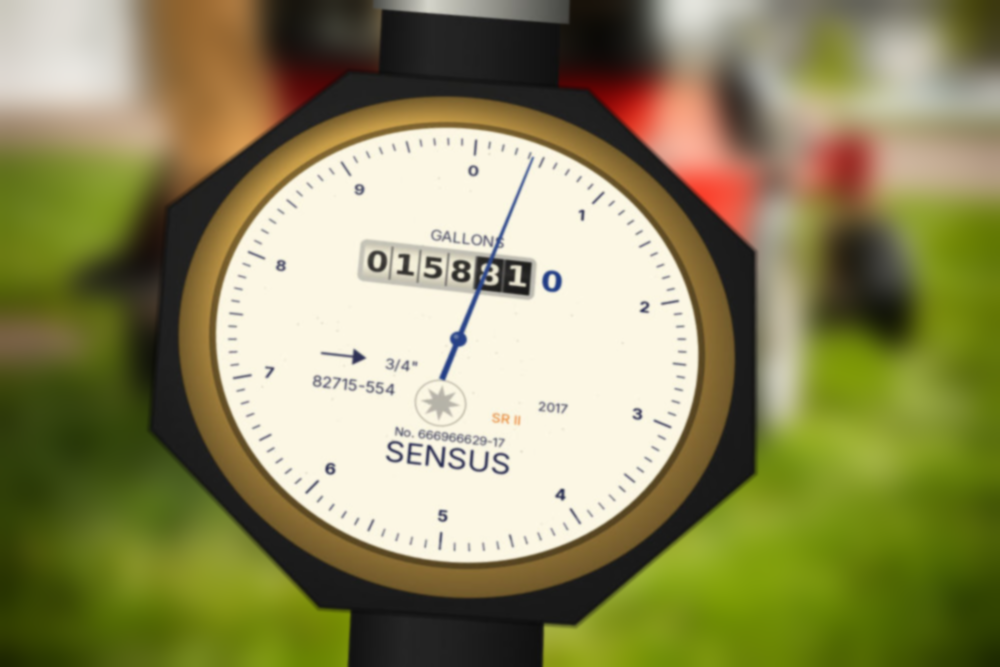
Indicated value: 158810.4 gal
